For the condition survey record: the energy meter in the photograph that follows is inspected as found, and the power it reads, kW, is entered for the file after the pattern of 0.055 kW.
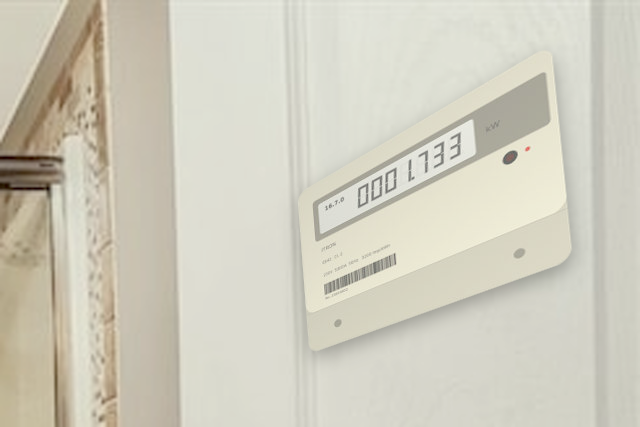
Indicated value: 1.733 kW
